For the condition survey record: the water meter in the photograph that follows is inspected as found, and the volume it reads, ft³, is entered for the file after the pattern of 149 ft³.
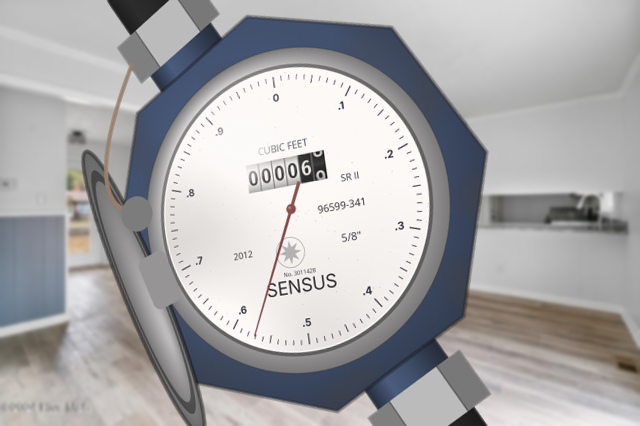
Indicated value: 68.57 ft³
